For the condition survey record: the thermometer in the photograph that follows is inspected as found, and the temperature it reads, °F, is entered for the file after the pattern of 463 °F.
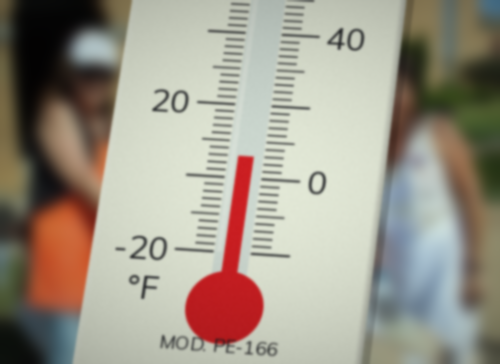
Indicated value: 6 °F
